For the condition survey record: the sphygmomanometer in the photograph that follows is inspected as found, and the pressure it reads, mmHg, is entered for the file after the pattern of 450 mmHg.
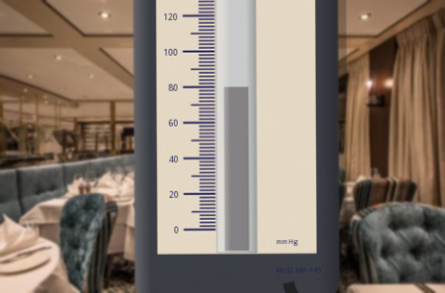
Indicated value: 80 mmHg
